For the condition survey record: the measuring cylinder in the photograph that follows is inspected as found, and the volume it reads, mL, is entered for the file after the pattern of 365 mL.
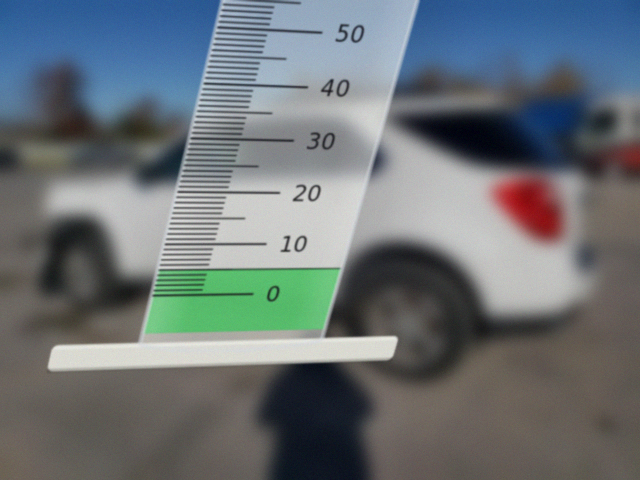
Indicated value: 5 mL
